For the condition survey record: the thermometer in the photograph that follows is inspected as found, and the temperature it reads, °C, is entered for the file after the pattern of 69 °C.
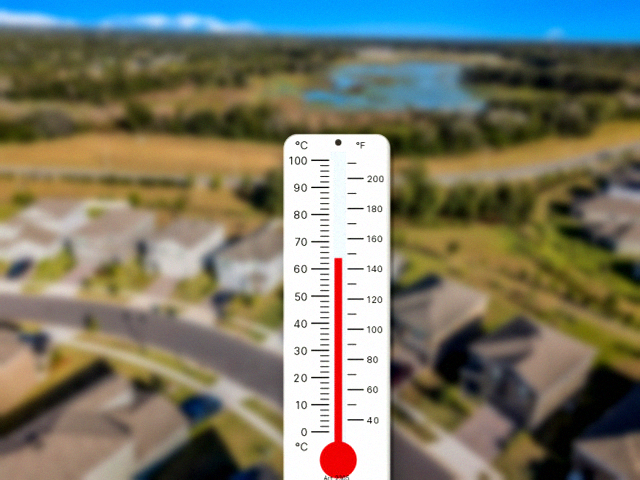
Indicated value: 64 °C
